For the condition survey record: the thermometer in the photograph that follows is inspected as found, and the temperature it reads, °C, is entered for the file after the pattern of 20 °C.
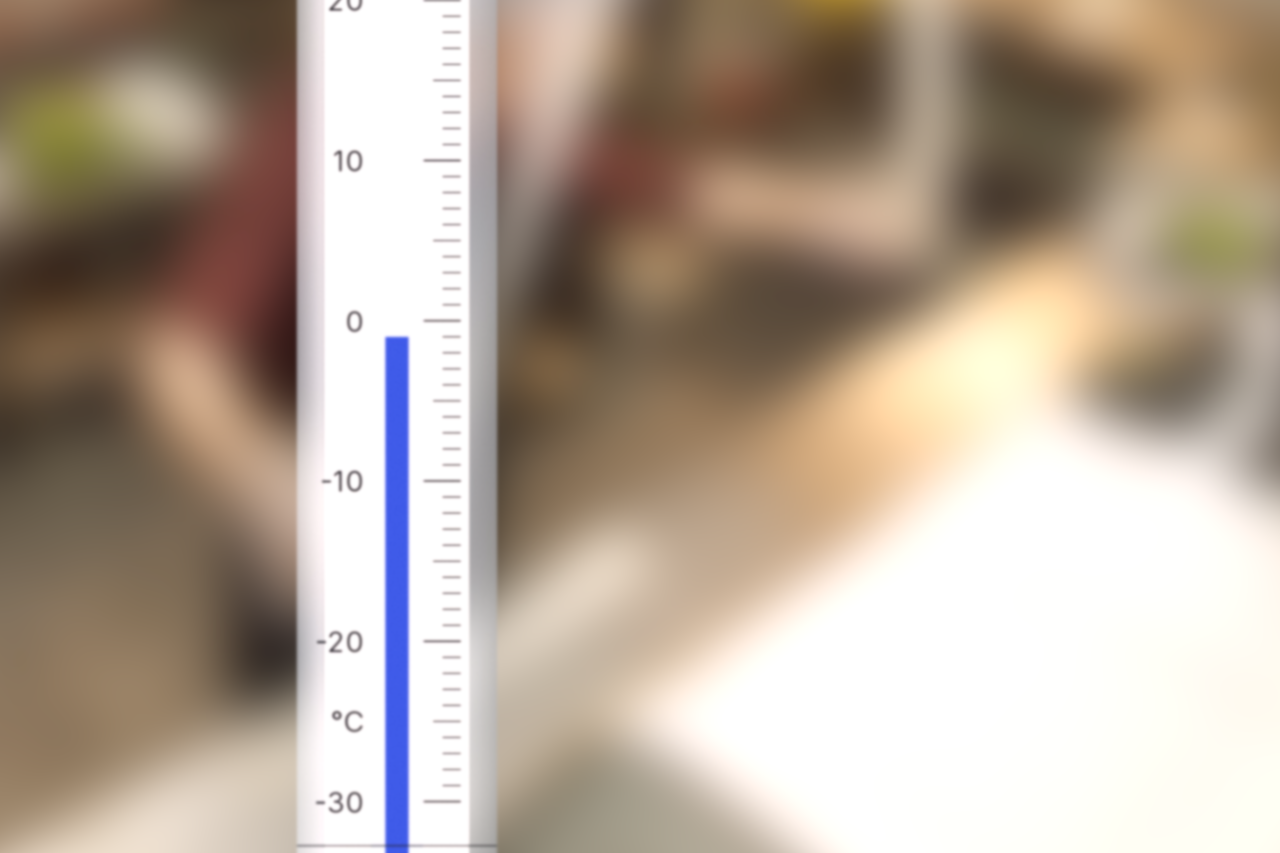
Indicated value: -1 °C
